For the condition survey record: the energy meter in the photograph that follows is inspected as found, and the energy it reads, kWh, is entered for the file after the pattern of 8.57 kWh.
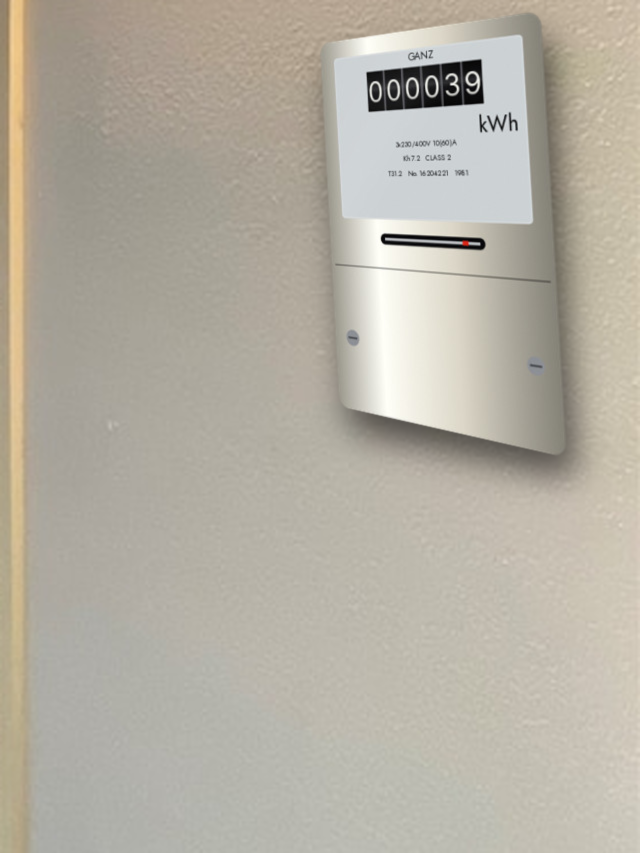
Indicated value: 39 kWh
